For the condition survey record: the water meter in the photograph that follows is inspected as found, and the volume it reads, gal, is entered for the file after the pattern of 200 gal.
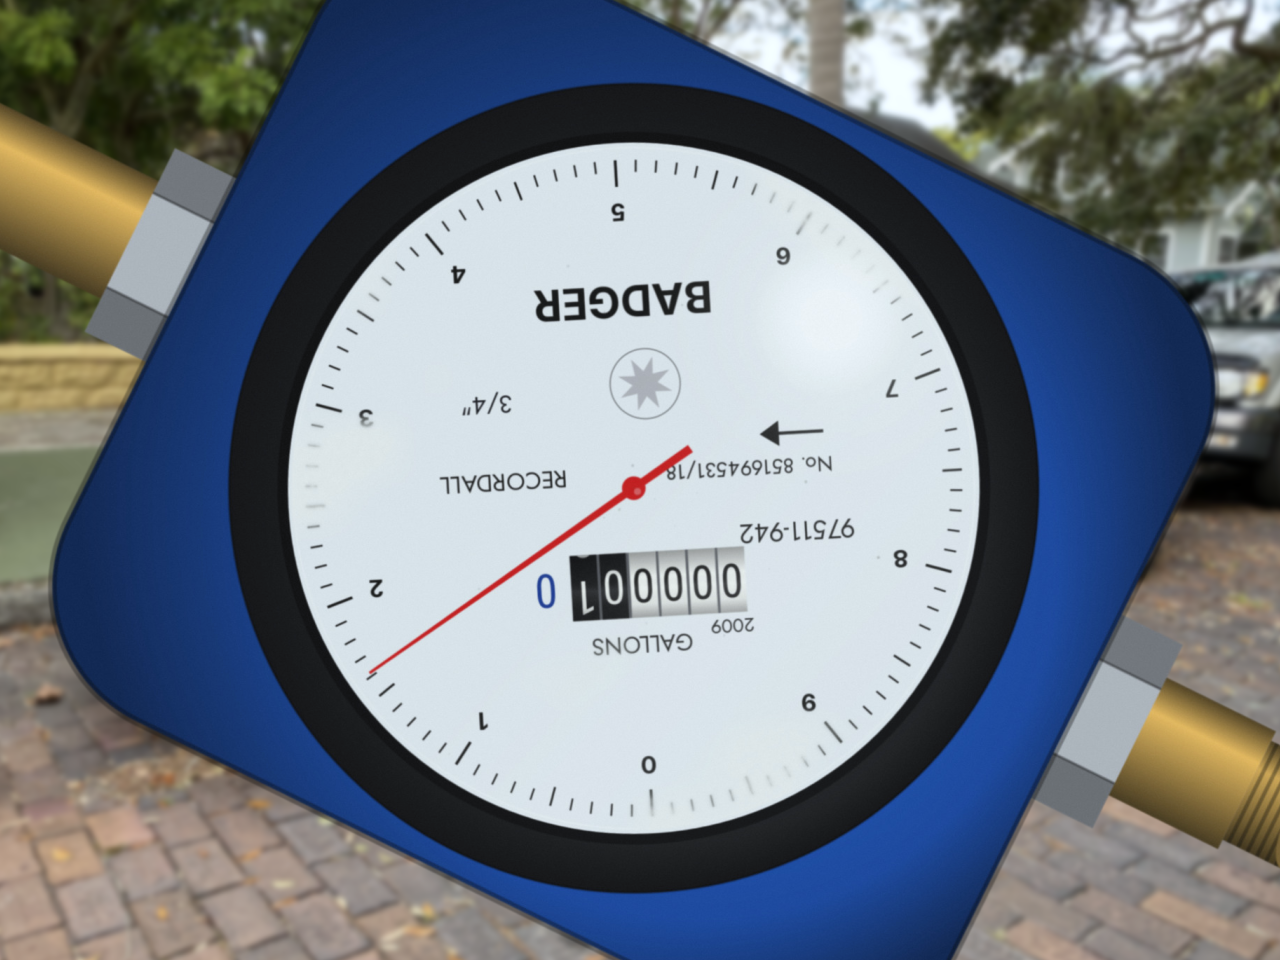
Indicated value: 11.6 gal
